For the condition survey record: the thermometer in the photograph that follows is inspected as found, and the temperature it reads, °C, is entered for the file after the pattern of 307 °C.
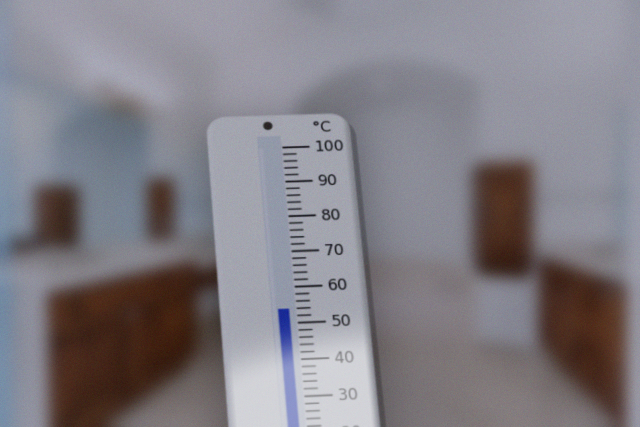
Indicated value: 54 °C
